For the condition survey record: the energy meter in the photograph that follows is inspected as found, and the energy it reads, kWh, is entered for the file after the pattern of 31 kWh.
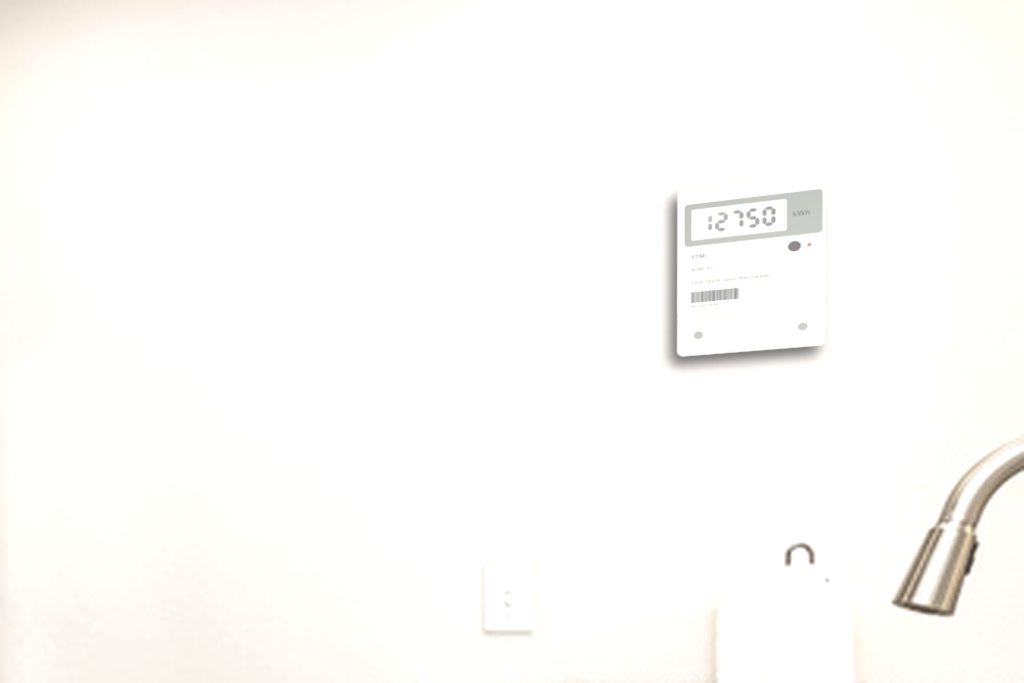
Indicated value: 12750 kWh
